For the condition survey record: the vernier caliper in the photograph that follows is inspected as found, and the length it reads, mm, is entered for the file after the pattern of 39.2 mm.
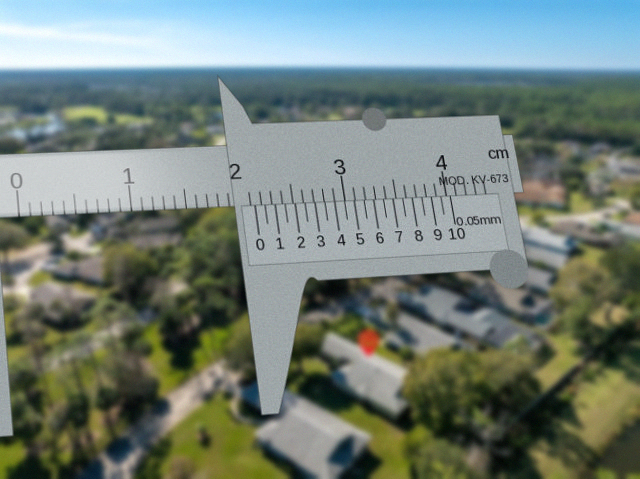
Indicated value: 21.4 mm
